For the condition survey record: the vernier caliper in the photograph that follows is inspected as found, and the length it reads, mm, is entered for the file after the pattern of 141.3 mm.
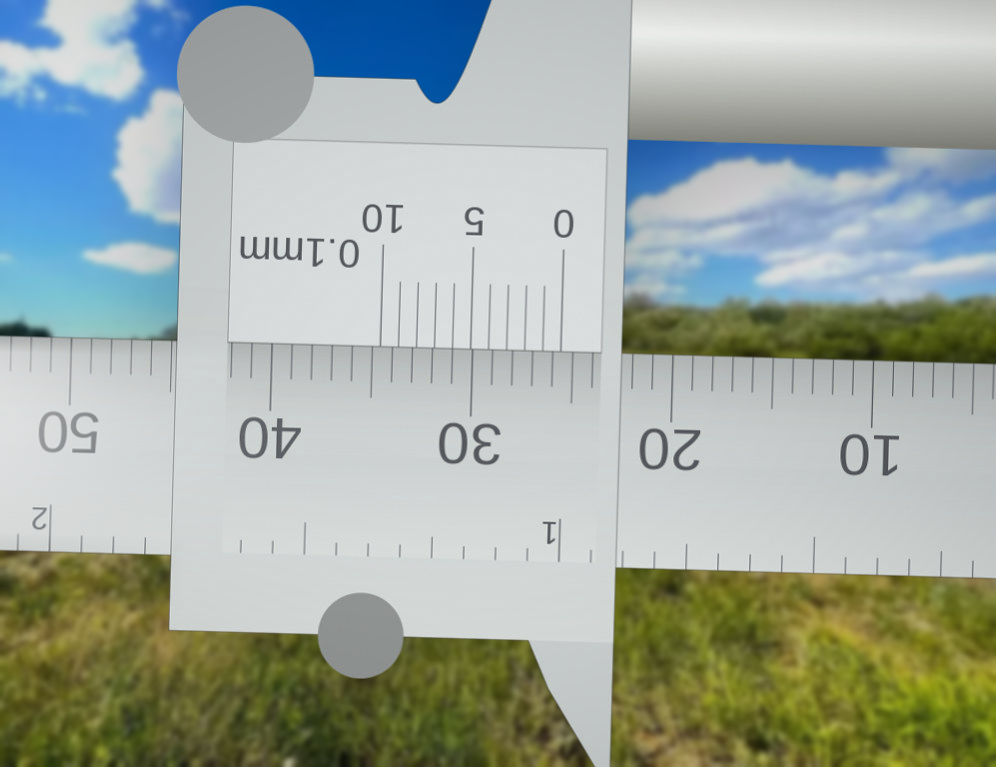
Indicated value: 25.6 mm
